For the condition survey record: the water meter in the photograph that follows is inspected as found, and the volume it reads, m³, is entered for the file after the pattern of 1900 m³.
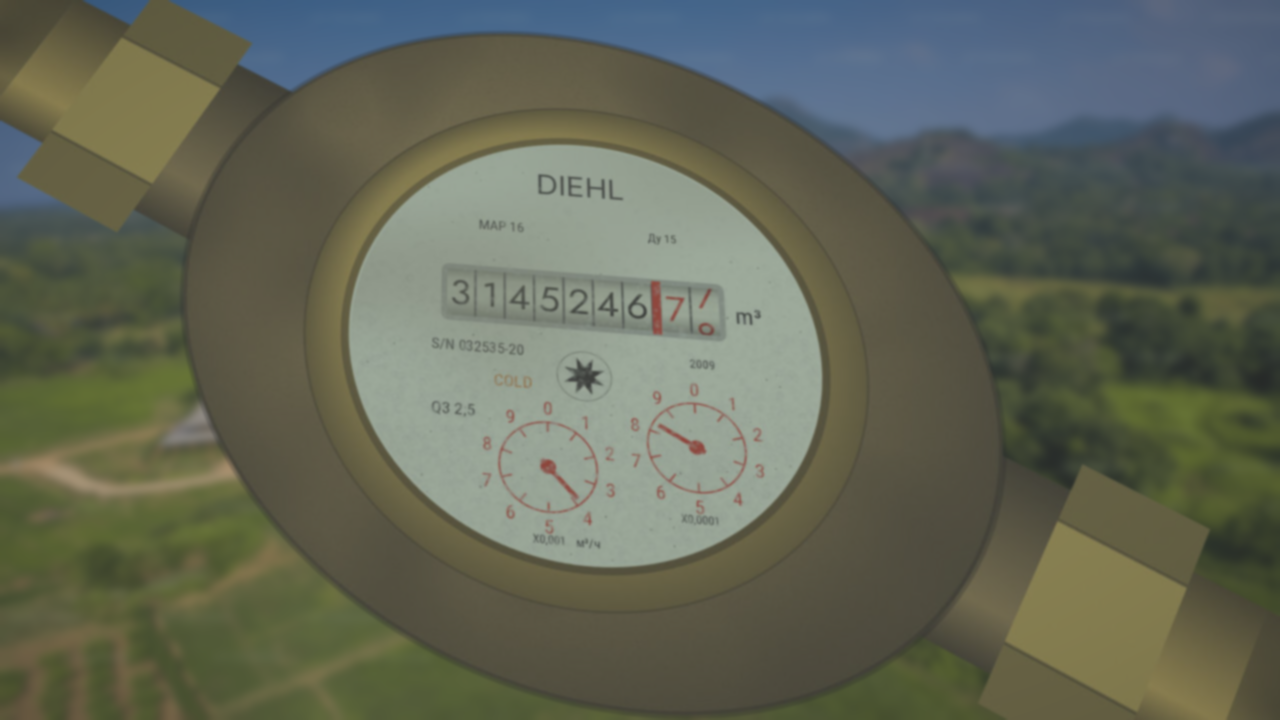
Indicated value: 3145246.7738 m³
